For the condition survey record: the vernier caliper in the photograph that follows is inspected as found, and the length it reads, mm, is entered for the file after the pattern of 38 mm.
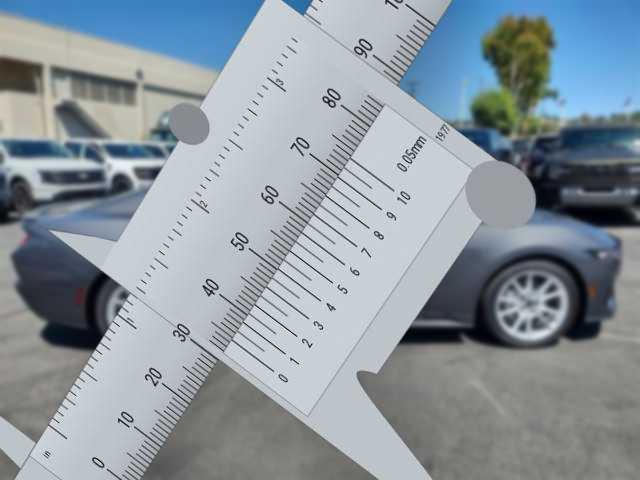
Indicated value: 34.6 mm
